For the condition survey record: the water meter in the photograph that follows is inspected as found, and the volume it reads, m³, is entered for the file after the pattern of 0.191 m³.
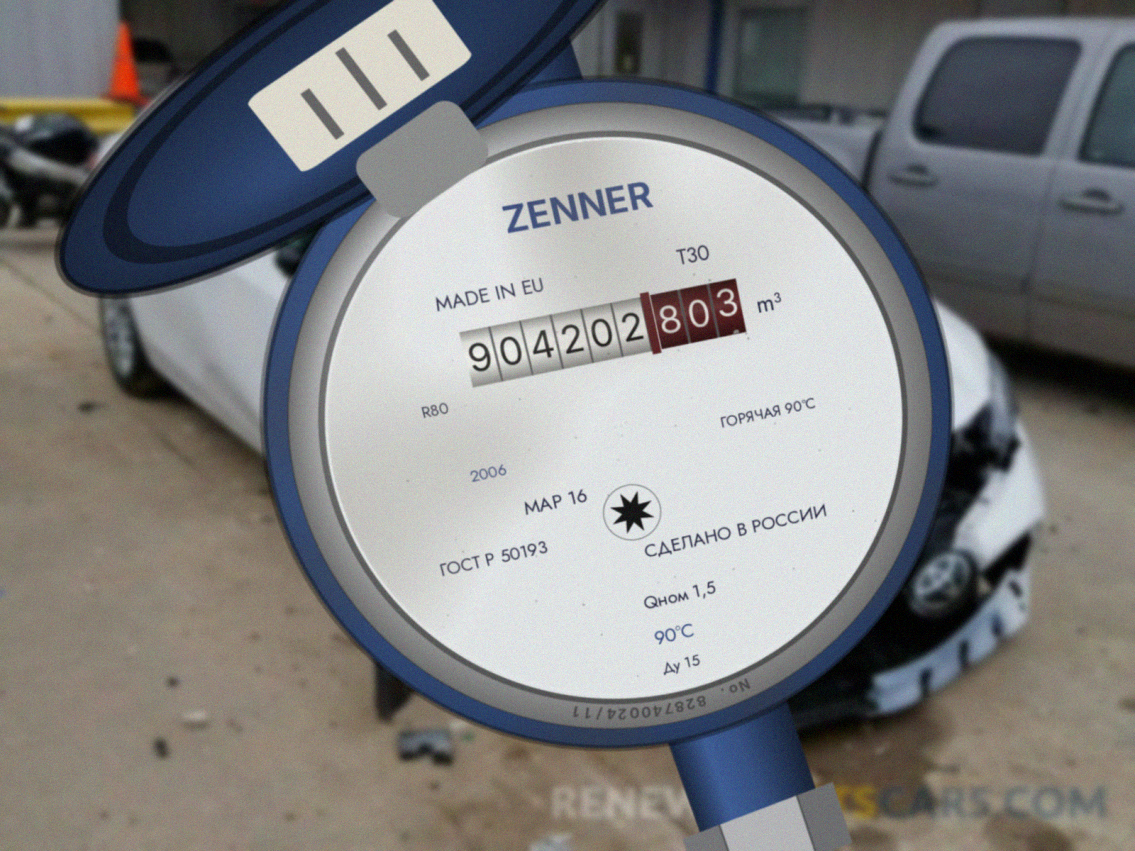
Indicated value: 904202.803 m³
